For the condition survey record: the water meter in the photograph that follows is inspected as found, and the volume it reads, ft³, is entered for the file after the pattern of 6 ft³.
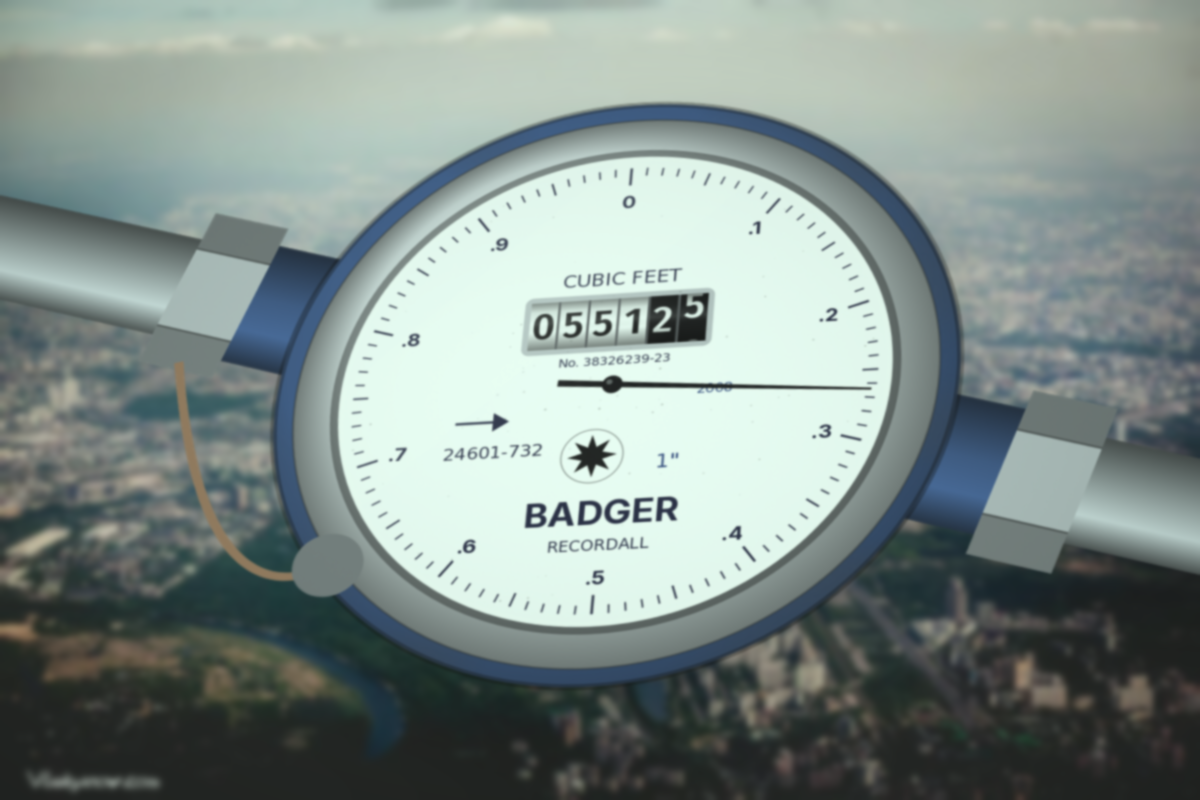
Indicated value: 55125.26 ft³
